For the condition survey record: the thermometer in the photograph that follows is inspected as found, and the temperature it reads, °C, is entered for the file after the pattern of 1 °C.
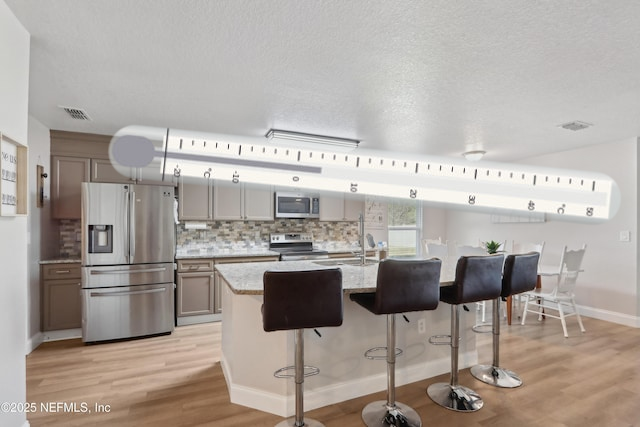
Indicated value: 4 °C
